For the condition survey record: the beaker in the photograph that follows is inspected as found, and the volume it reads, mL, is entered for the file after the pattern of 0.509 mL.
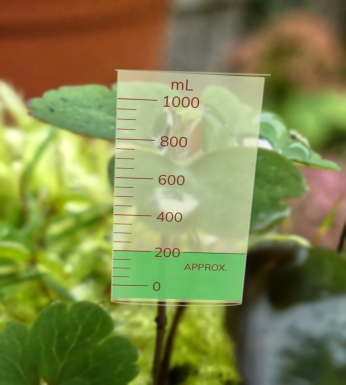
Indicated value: 200 mL
